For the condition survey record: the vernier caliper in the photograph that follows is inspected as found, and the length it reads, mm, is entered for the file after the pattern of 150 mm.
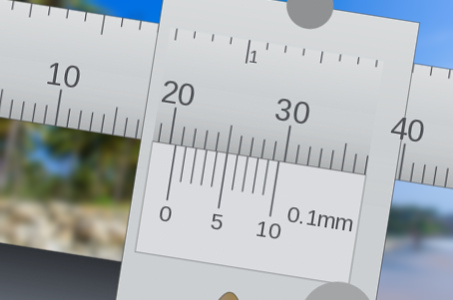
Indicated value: 20.5 mm
